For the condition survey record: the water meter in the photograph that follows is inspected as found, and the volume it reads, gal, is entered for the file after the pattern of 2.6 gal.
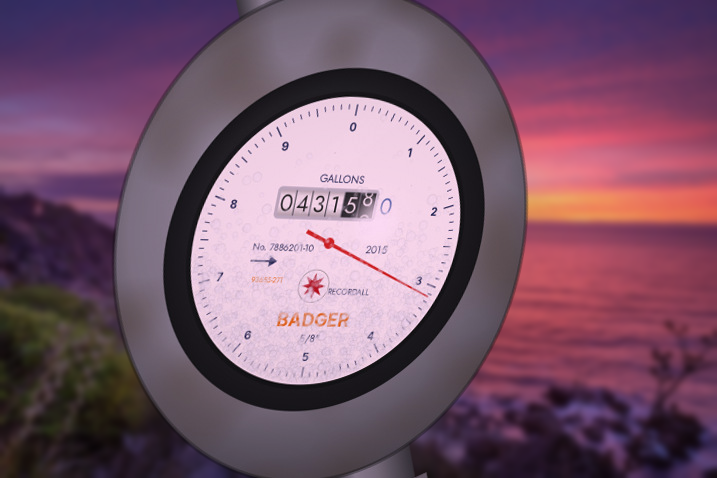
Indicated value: 431583.1 gal
